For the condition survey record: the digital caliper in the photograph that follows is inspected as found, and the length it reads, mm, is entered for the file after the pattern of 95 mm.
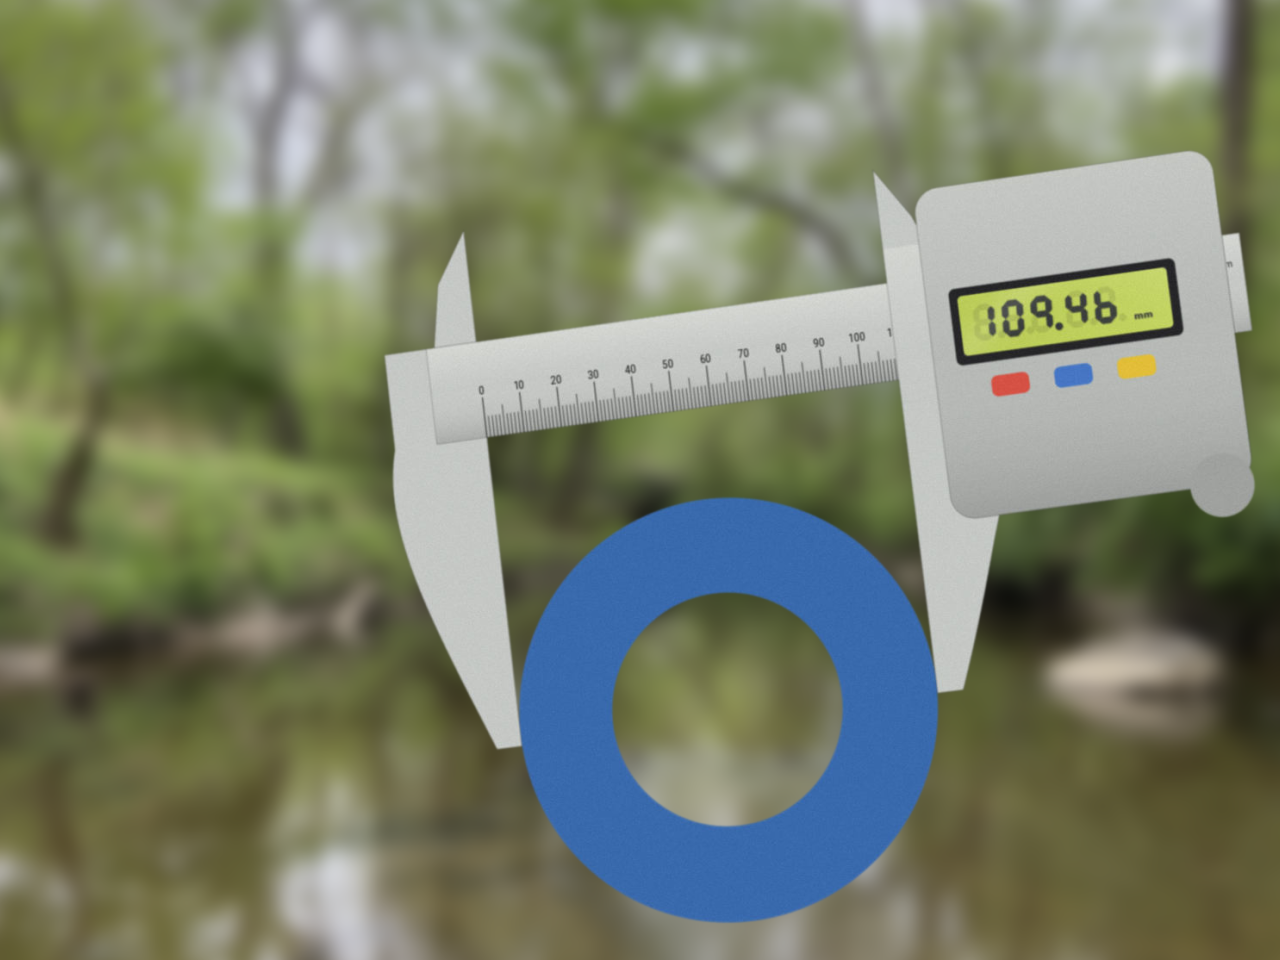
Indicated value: 109.46 mm
